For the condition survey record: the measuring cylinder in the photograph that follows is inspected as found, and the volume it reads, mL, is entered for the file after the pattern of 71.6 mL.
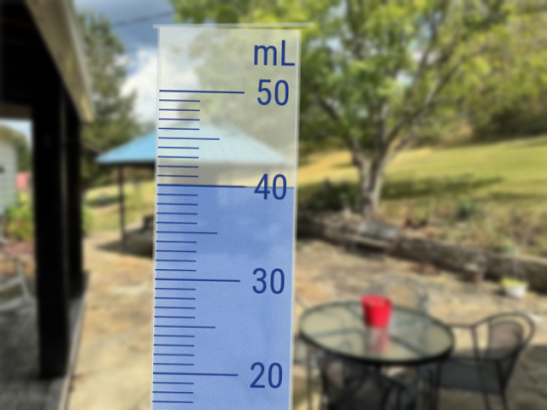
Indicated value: 40 mL
